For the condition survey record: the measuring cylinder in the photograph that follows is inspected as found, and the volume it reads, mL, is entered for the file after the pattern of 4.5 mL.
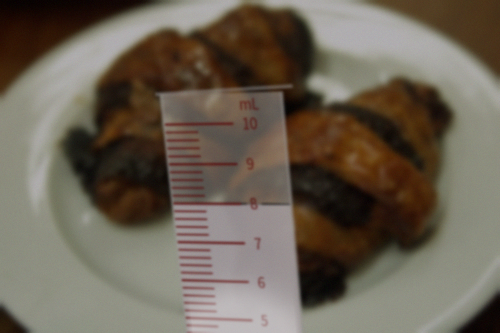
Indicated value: 8 mL
